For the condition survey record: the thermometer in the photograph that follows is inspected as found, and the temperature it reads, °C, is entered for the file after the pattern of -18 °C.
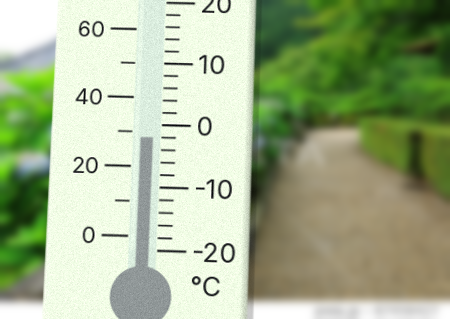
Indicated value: -2 °C
